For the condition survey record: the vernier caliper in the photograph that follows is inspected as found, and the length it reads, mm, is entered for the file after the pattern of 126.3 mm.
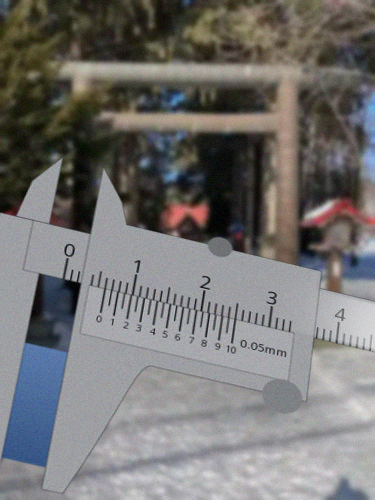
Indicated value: 6.0 mm
